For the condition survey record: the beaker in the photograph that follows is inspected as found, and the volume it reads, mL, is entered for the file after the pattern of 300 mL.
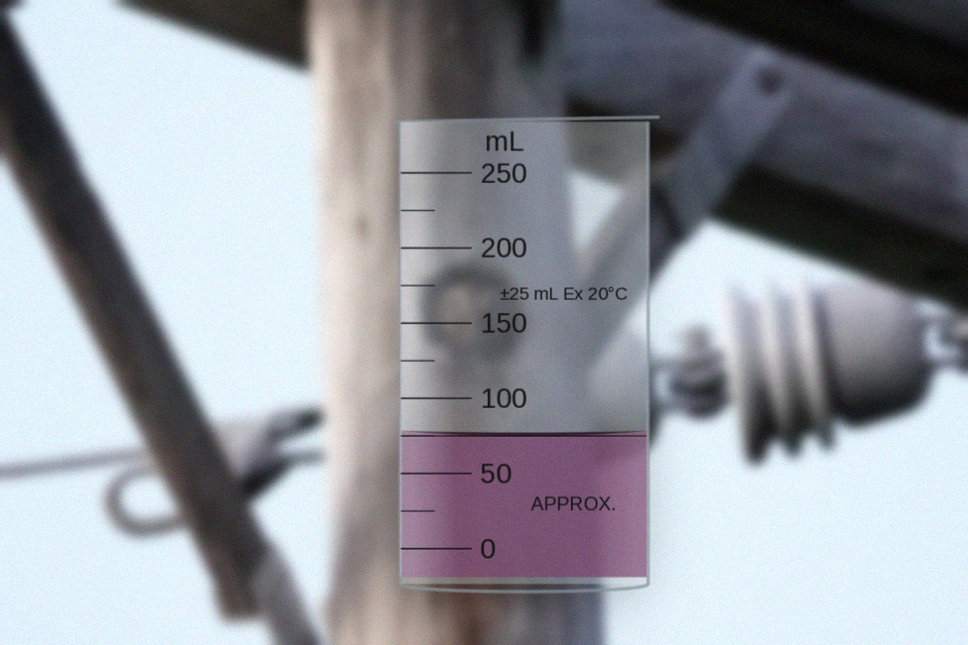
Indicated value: 75 mL
